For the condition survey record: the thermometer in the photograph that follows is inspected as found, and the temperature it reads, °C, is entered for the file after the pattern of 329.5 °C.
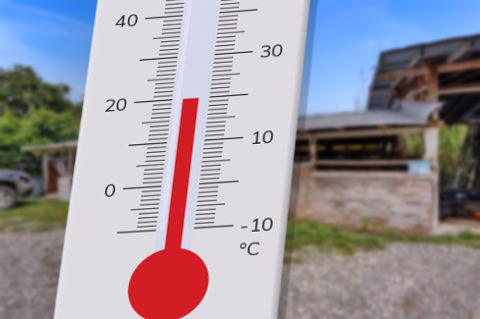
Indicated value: 20 °C
